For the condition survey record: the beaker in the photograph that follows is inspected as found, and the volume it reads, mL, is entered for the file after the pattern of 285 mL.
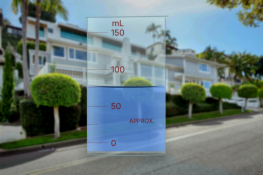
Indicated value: 75 mL
